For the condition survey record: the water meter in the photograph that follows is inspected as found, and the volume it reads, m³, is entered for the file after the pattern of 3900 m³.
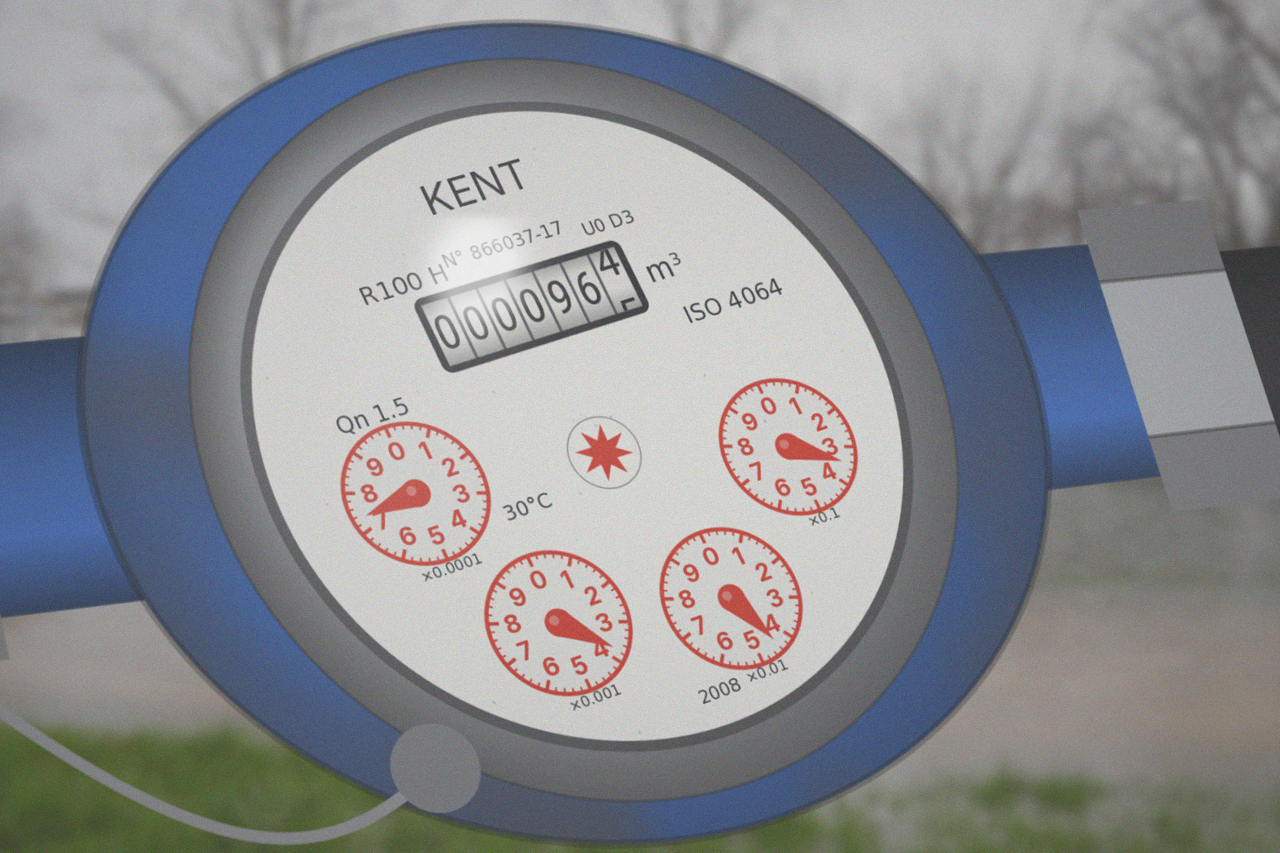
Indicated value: 964.3437 m³
